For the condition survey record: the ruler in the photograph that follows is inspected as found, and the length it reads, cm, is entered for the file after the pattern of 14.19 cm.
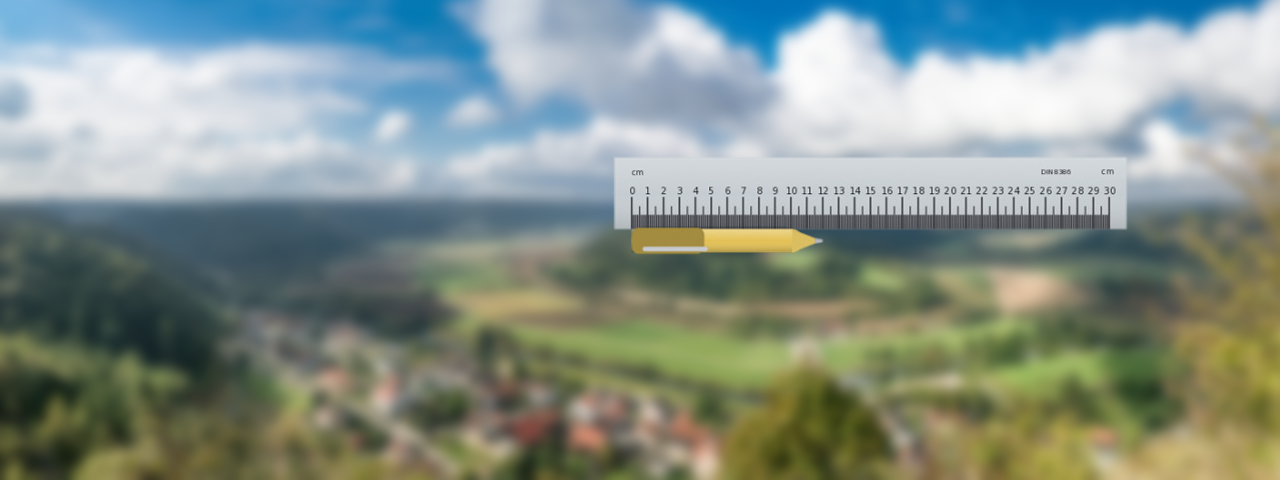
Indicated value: 12 cm
